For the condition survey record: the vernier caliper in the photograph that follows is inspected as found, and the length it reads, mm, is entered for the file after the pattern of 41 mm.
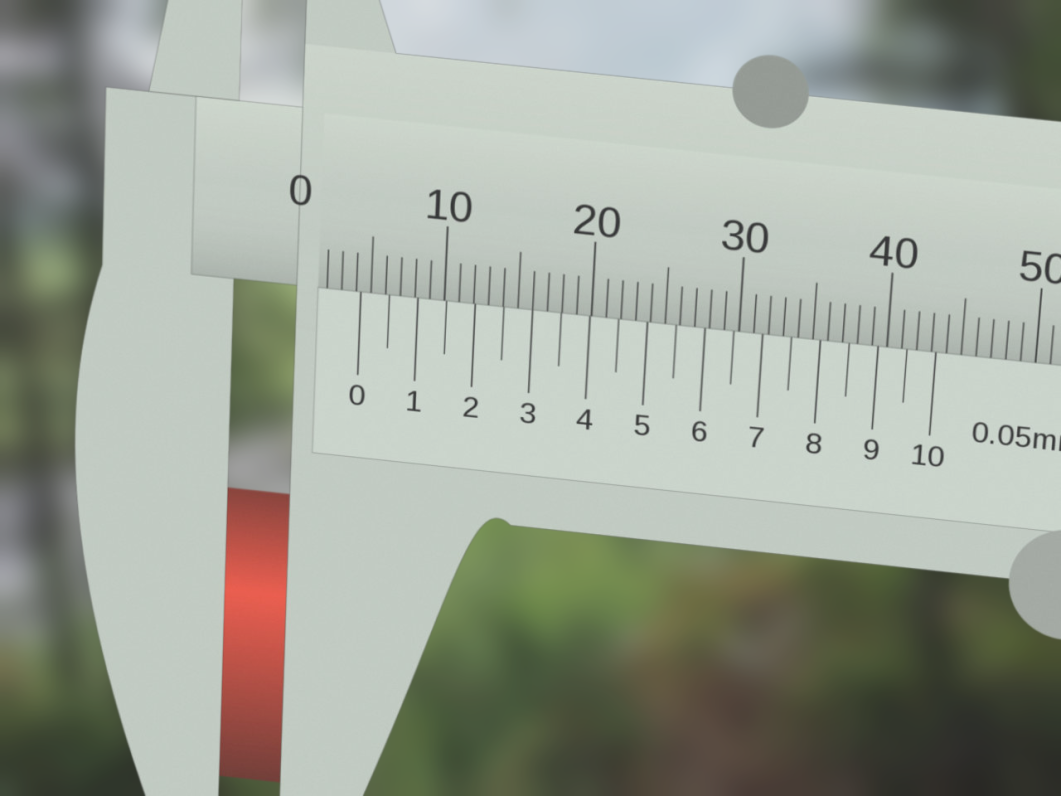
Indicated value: 4.3 mm
